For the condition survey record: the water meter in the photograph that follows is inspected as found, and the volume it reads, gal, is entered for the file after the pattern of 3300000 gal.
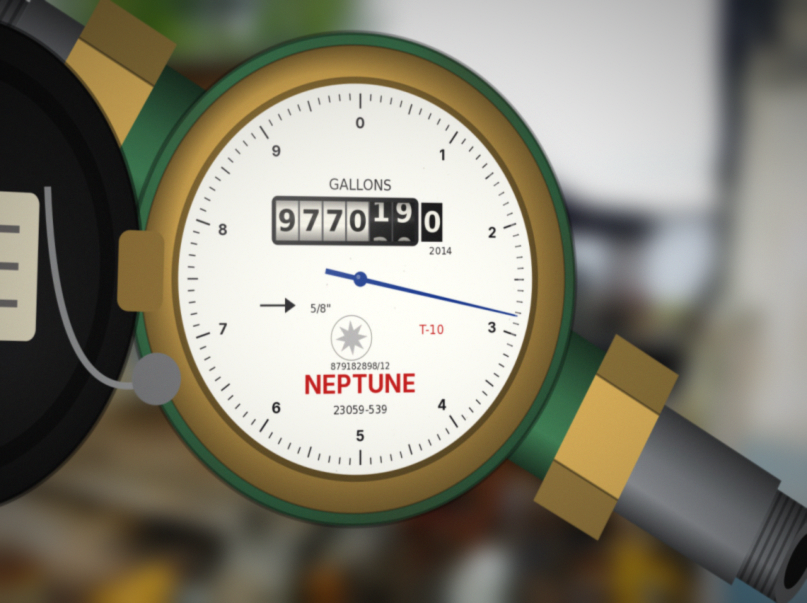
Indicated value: 9770192.8 gal
